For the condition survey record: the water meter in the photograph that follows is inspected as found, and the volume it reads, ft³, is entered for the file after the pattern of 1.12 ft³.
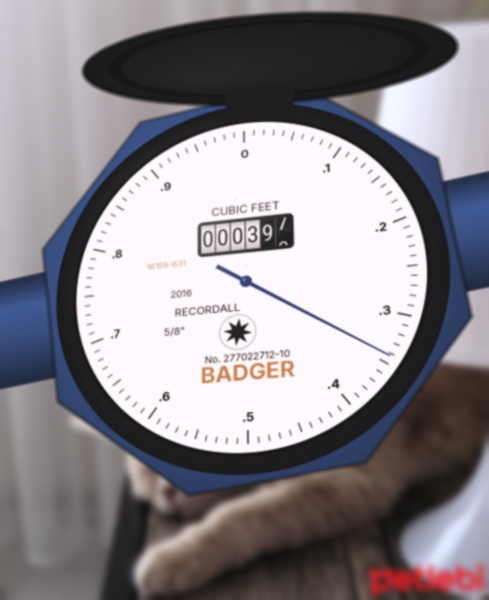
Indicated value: 397.34 ft³
